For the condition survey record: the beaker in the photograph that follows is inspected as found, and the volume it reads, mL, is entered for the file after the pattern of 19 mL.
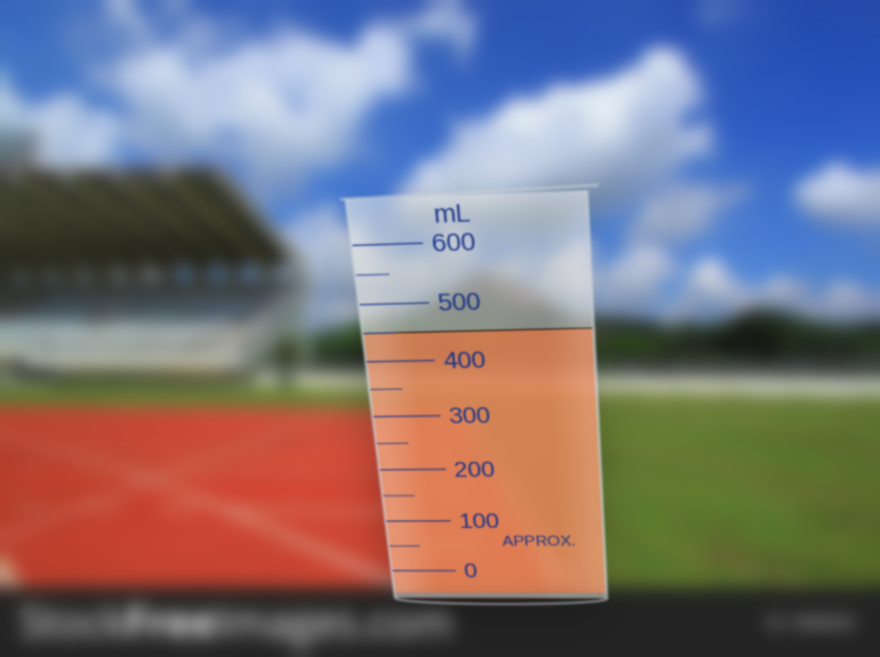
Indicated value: 450 mL
